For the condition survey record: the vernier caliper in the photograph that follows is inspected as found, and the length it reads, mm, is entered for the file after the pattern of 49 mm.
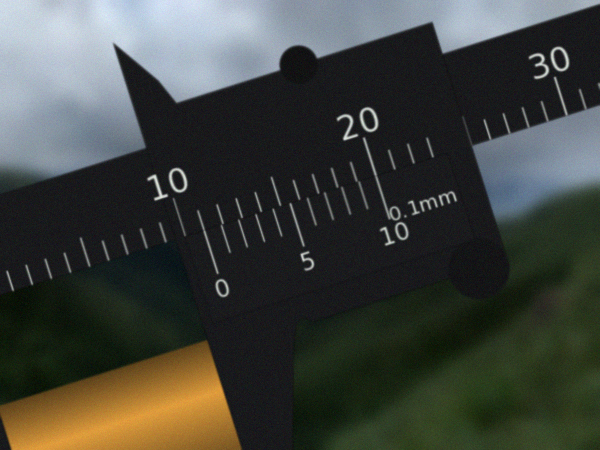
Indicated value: 11.0 mm
